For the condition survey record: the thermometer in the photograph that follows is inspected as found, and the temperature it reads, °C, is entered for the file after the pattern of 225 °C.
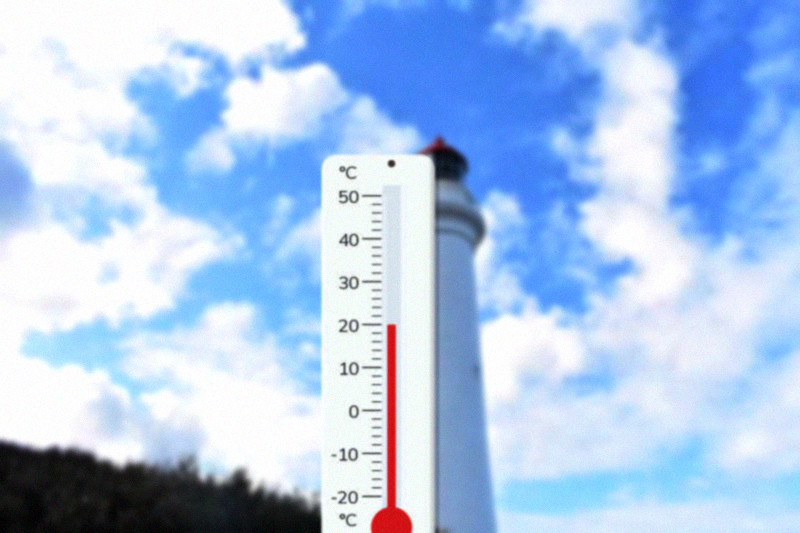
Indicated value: 20 °C
